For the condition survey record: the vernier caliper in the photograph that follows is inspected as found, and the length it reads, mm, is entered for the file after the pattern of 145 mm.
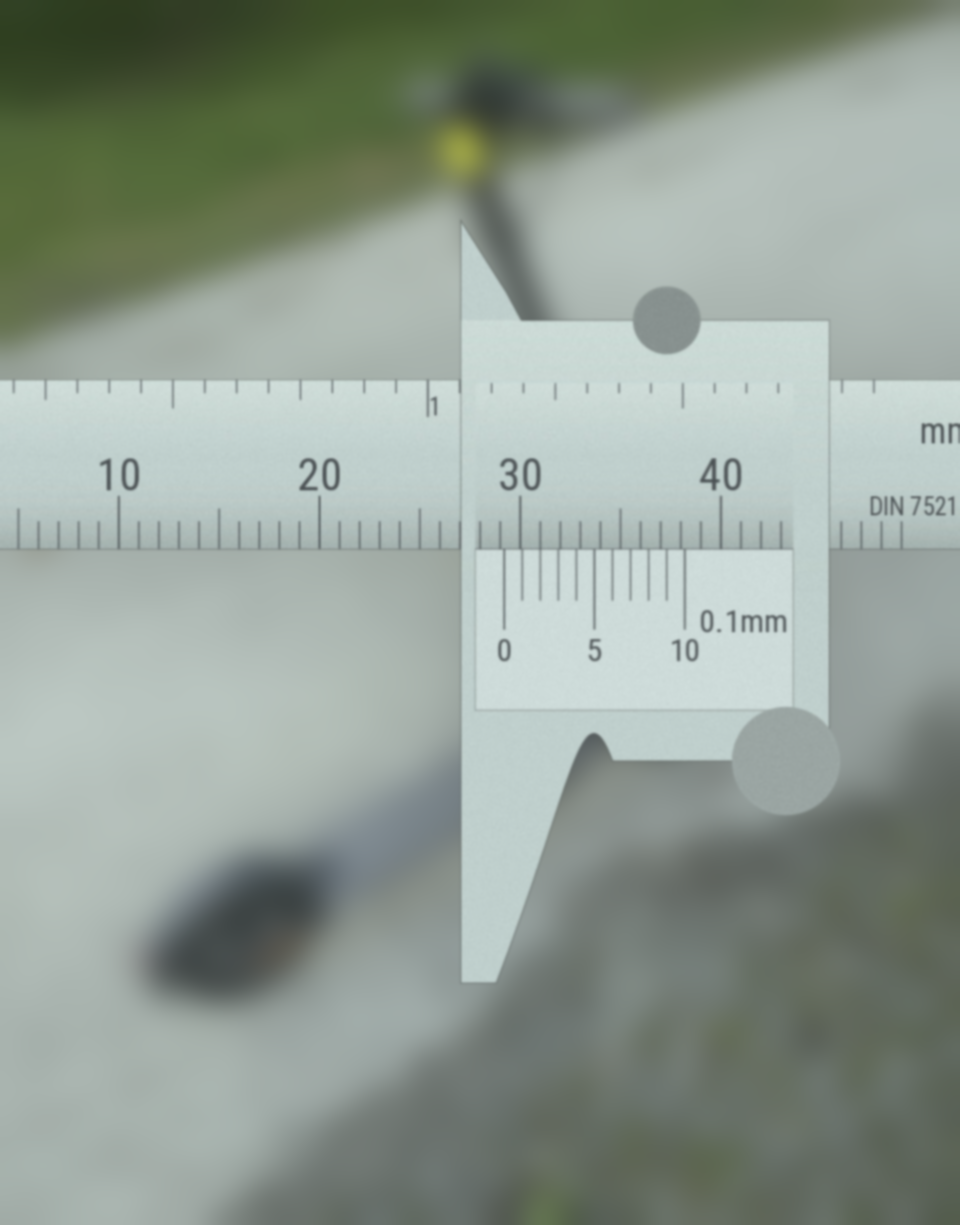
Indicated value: 29.2 mm
